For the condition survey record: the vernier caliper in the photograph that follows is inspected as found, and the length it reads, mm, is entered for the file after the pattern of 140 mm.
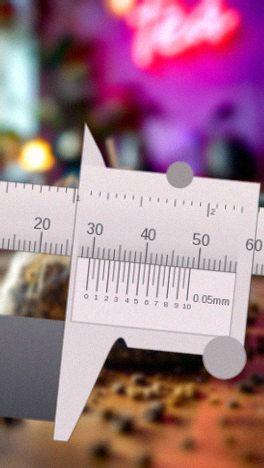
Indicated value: 29.5 mm
